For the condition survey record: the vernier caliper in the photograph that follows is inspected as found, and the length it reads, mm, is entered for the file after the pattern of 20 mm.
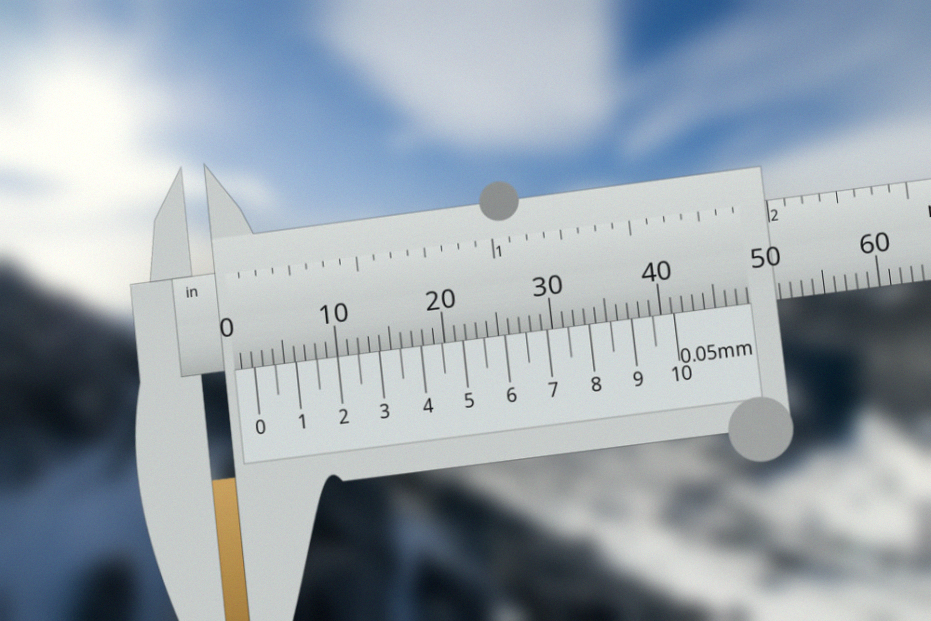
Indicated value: 2.2 mm
